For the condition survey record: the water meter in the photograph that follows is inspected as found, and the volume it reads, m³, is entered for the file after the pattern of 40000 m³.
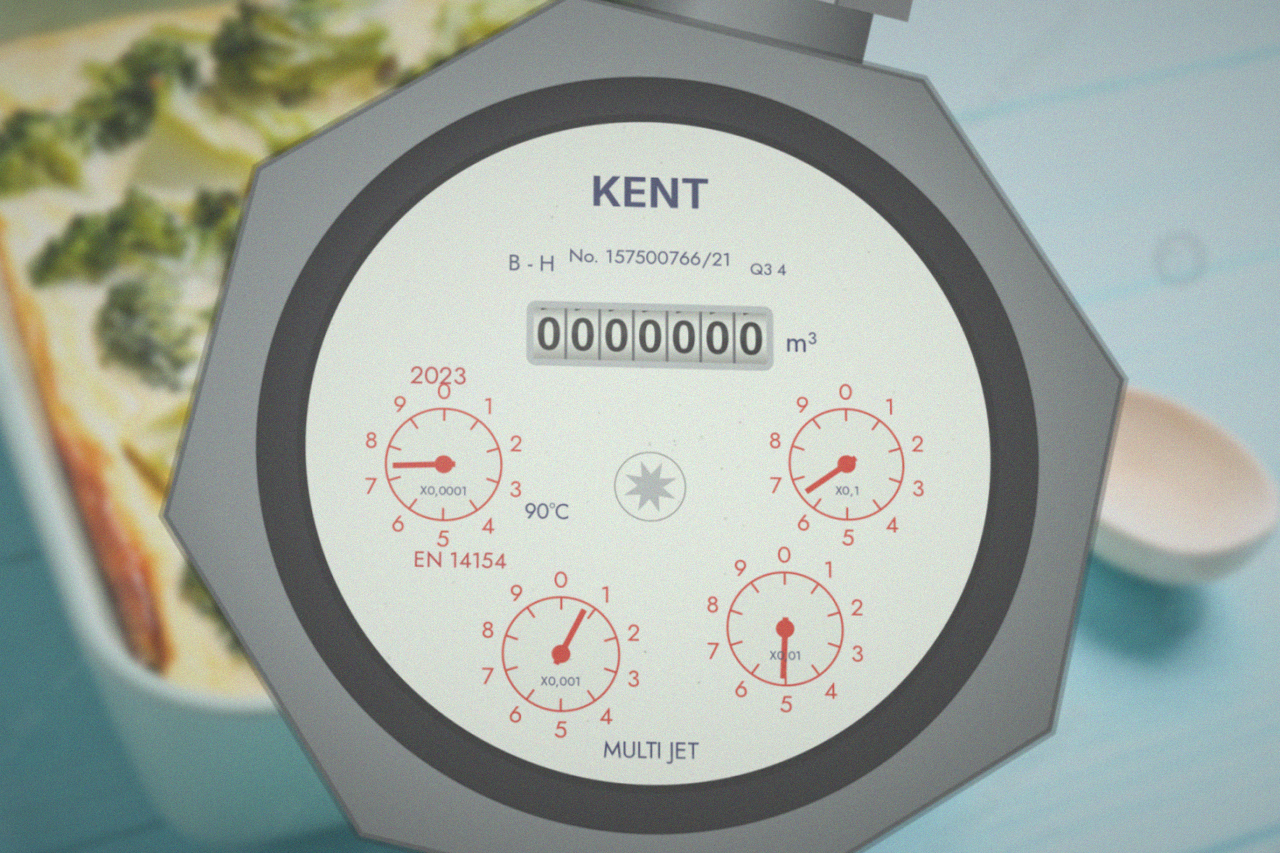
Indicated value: 0.6507 m³
